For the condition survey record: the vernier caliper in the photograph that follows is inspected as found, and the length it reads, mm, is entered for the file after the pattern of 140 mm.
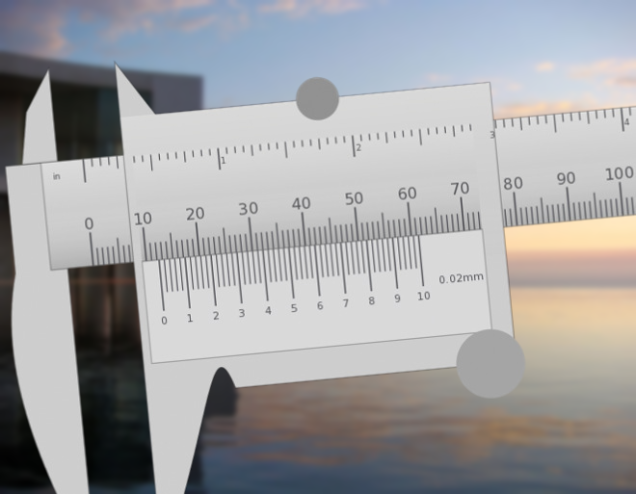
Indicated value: 12.4 mm
